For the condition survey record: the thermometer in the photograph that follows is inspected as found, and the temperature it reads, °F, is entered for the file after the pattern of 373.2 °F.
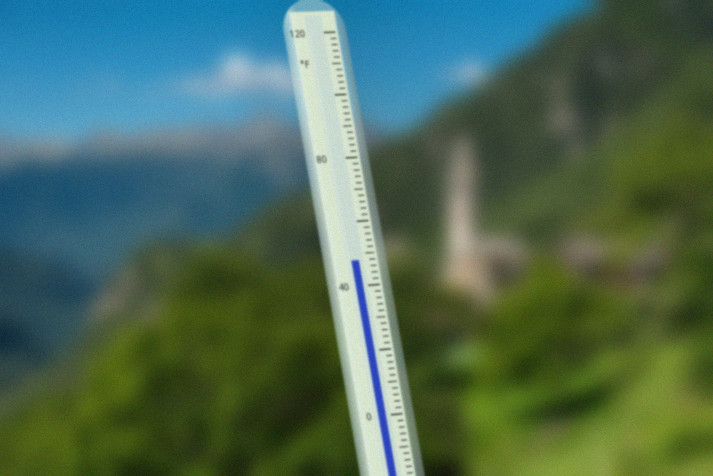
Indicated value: 48 °F
